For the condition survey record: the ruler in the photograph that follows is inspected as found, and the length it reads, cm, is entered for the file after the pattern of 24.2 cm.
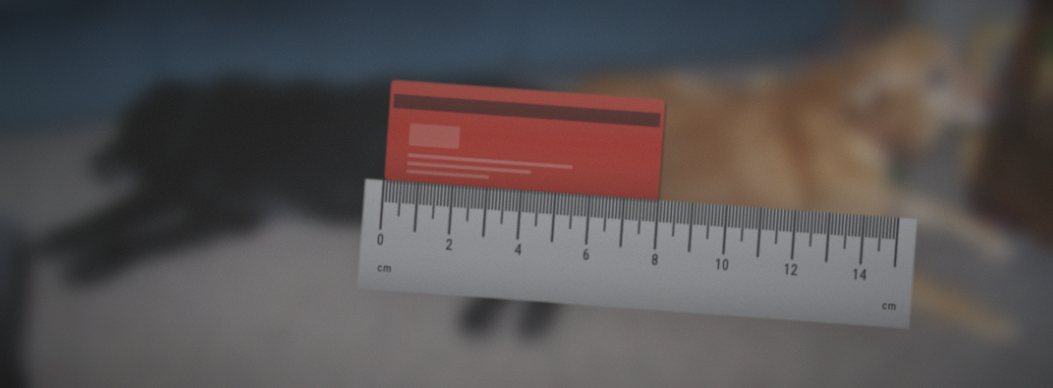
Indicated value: 8 cm
